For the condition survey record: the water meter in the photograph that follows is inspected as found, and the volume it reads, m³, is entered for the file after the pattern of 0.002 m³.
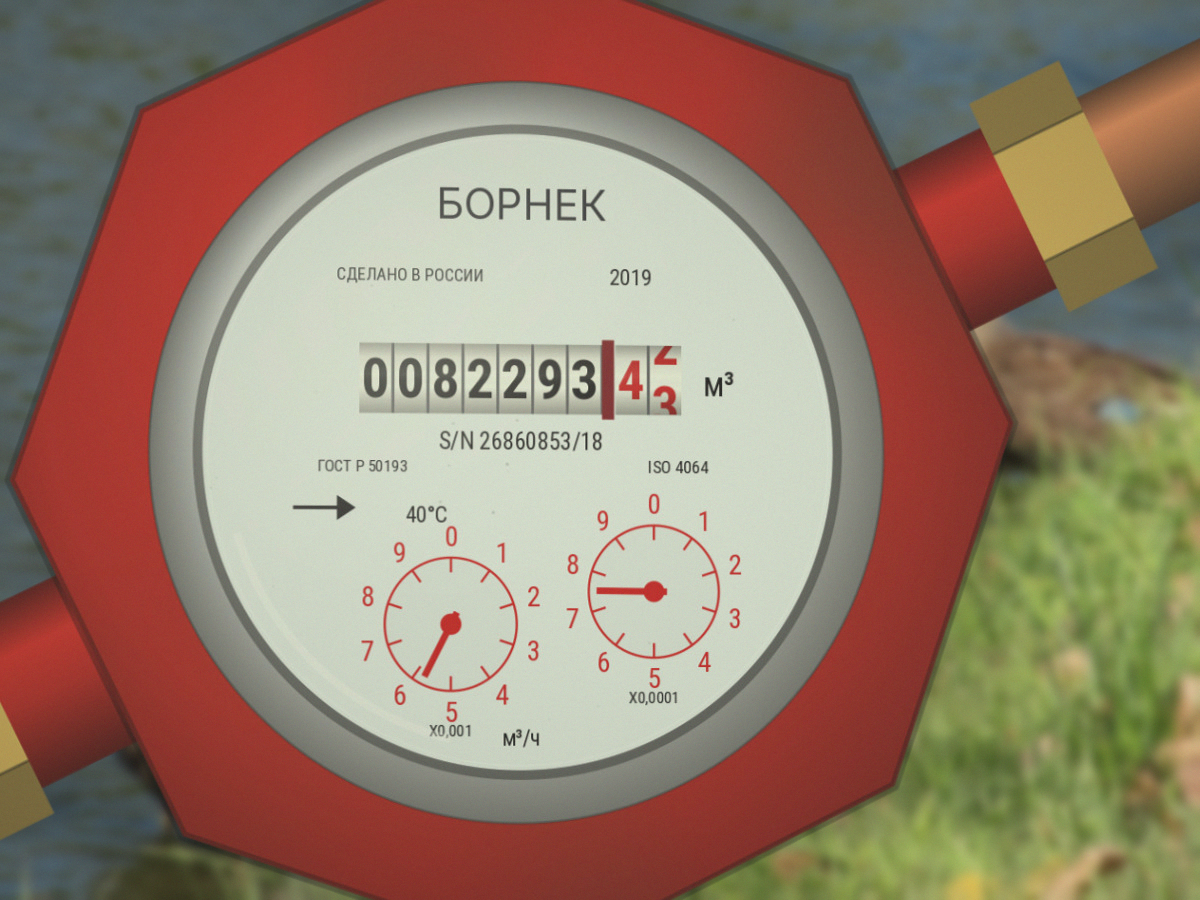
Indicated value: 82293.4257 m³
